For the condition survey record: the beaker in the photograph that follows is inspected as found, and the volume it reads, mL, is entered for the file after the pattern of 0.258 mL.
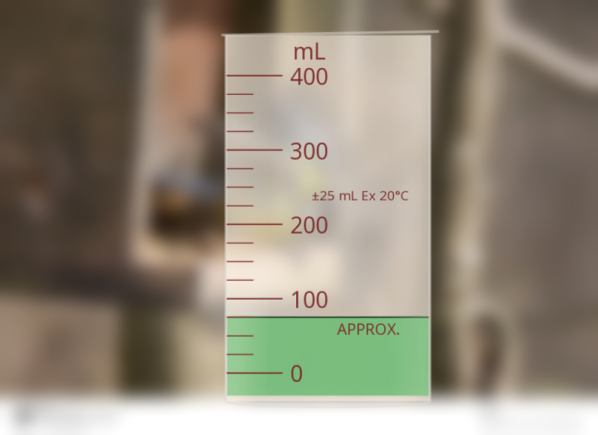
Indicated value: 75 mL
